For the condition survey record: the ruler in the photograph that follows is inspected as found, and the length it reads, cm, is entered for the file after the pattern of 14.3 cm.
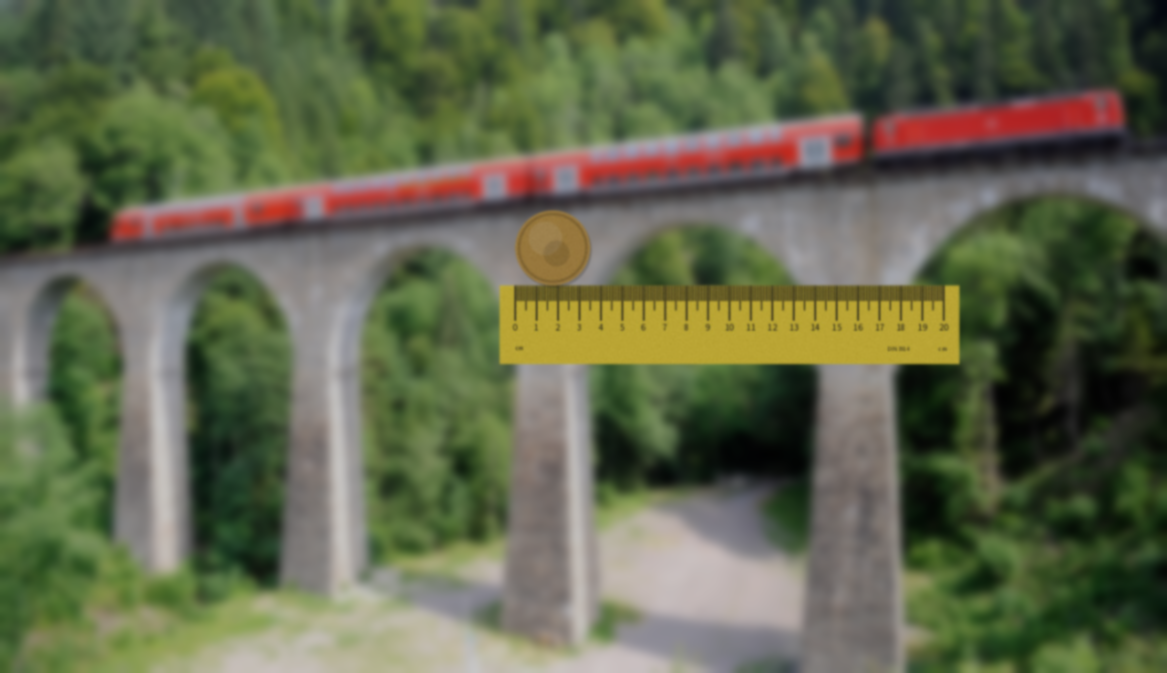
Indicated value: 3.5 cm
